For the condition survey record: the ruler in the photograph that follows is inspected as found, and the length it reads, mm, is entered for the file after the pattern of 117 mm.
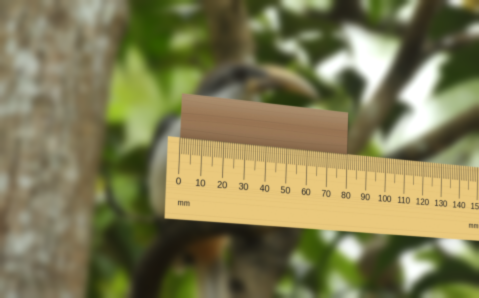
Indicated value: 80 mm
